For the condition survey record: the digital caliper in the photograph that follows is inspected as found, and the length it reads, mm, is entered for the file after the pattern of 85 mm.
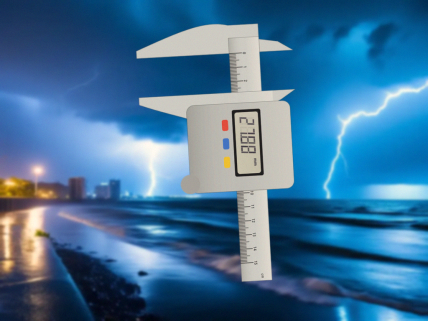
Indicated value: 27.88 mm
